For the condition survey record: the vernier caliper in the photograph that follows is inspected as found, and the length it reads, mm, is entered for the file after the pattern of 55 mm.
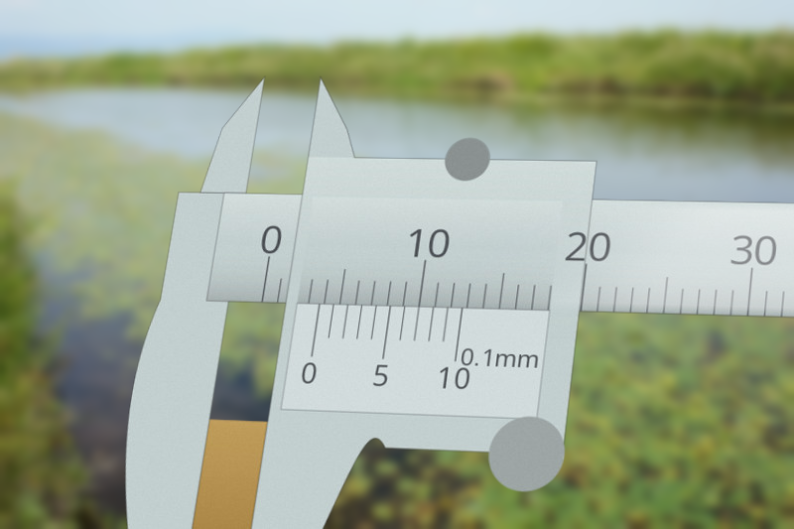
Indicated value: 3.7 mm
